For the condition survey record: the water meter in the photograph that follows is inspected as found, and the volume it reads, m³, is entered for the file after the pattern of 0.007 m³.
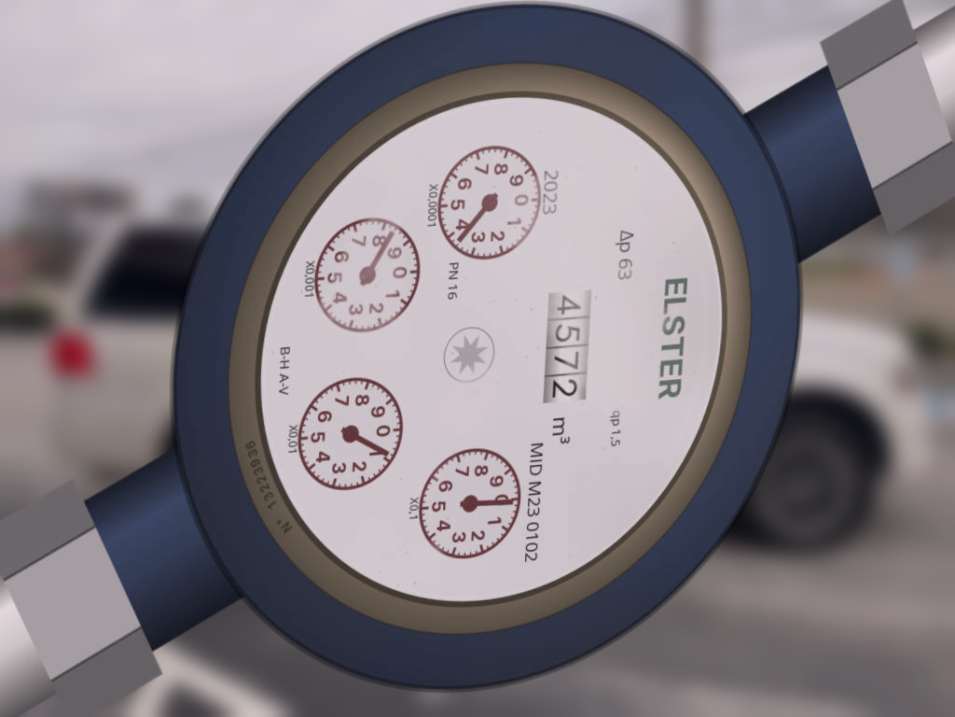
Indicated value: 4572.0083 m³
